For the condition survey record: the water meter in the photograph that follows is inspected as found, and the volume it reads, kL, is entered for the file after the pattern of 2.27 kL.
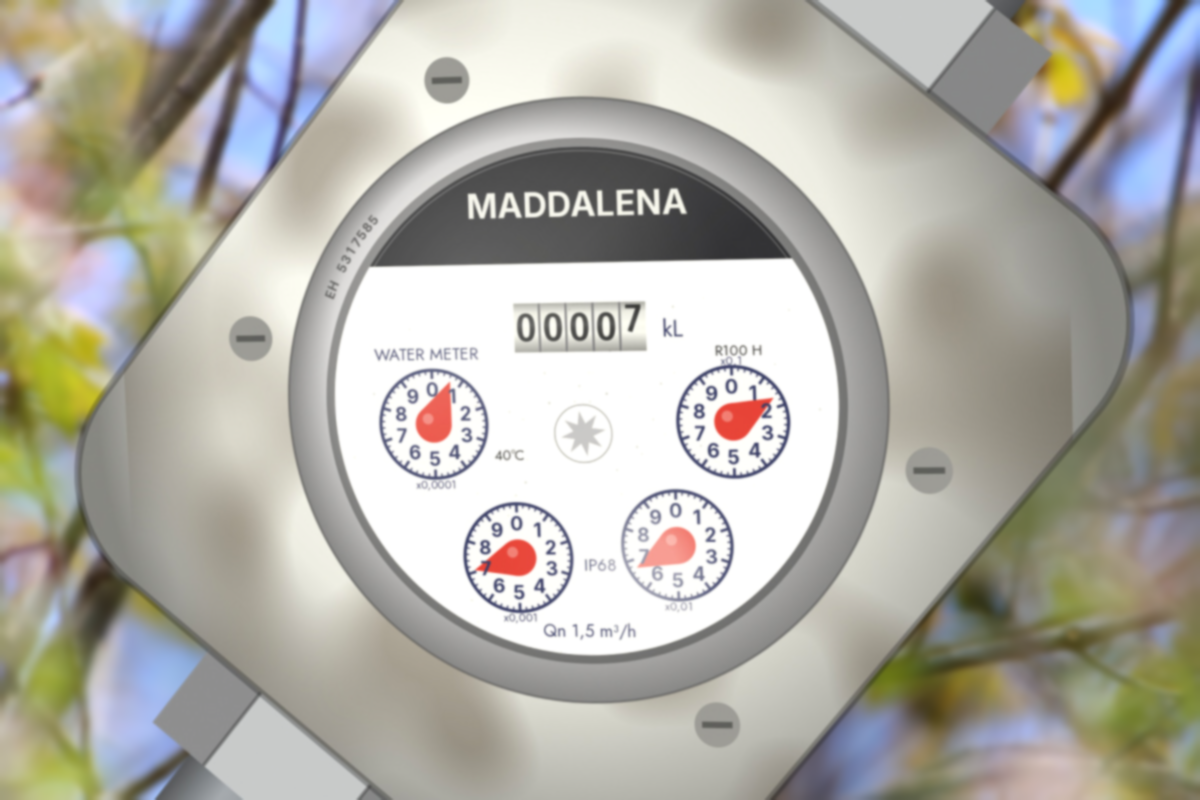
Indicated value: 7.1670 kL
